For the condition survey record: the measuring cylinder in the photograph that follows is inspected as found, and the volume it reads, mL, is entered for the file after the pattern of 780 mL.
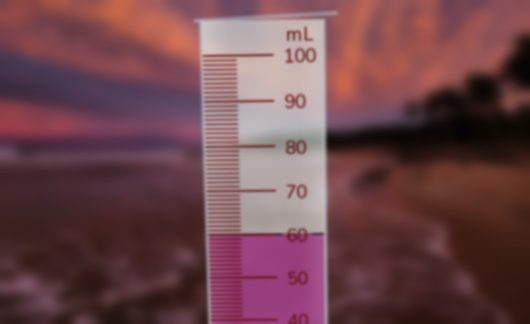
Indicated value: 60 mL
